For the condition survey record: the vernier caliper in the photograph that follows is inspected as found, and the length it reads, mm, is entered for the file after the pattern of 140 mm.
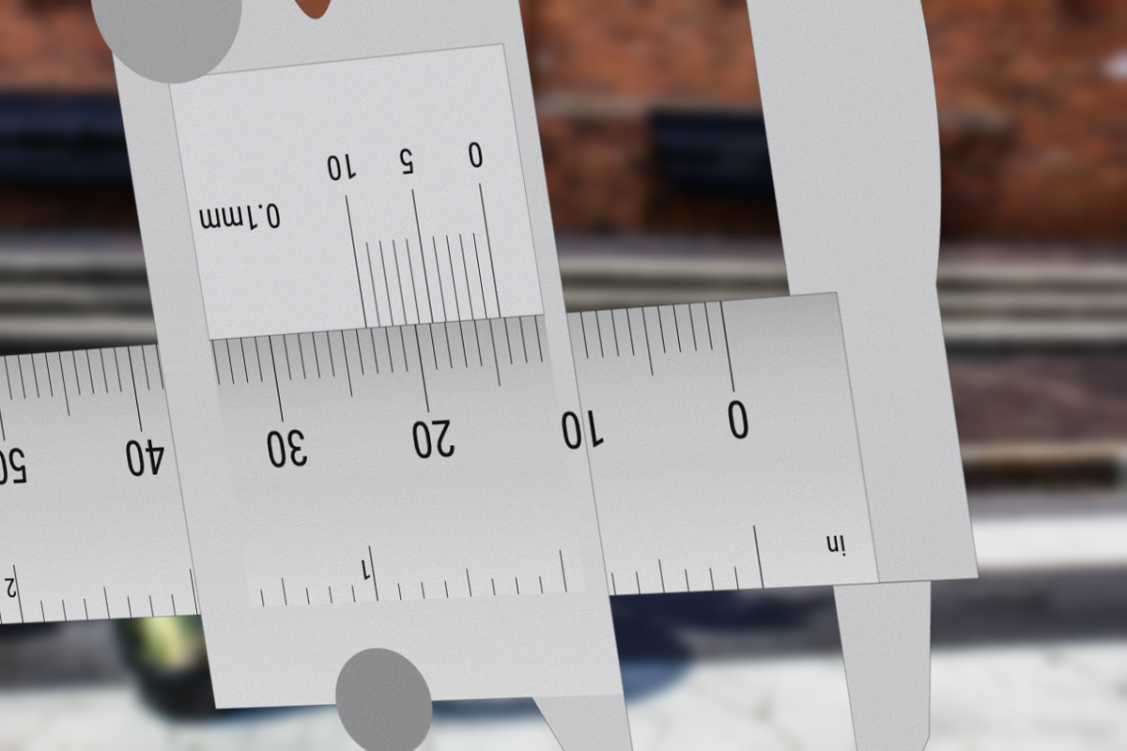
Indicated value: 14.3 mm
